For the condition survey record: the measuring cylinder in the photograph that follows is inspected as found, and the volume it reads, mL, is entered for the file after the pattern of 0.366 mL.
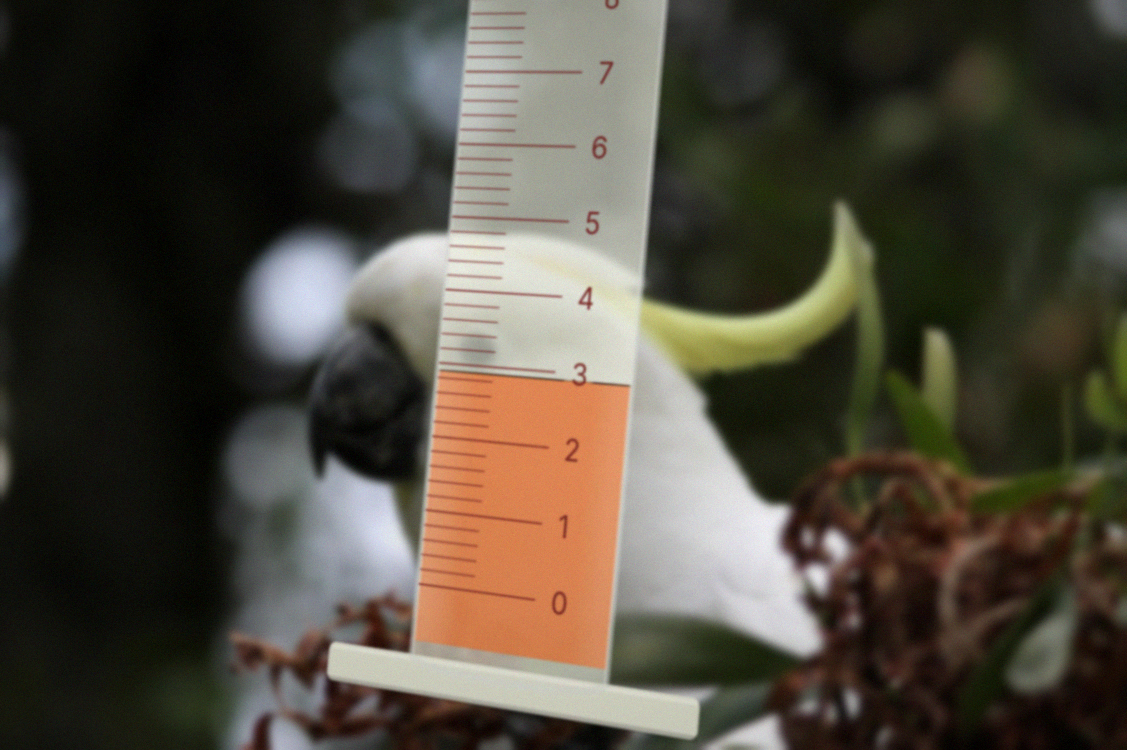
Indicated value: 2.9 mL
